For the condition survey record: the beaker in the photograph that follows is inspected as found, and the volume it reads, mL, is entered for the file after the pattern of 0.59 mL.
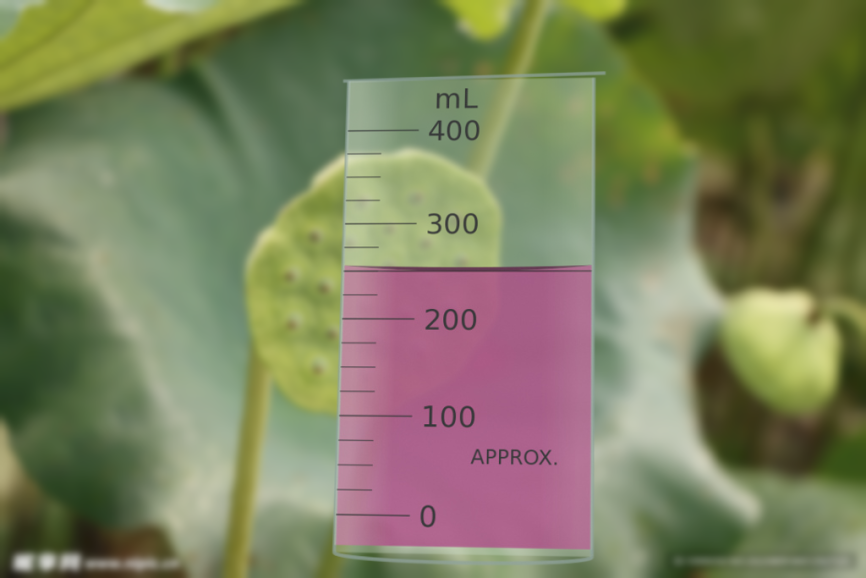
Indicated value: 250 mL
